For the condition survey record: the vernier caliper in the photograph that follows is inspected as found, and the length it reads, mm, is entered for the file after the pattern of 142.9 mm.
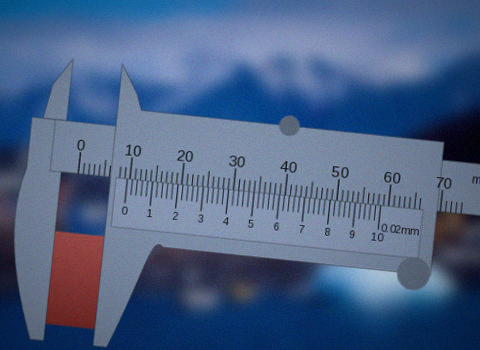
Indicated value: 9.5 mm
